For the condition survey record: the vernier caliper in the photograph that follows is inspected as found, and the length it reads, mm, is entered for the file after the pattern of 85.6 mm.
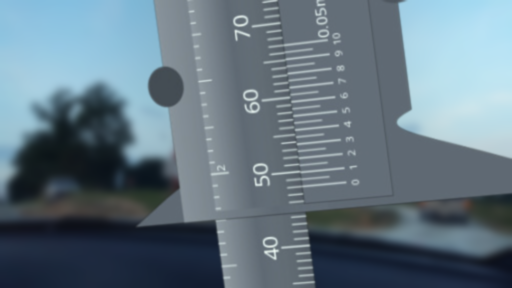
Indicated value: 48.0 mm
